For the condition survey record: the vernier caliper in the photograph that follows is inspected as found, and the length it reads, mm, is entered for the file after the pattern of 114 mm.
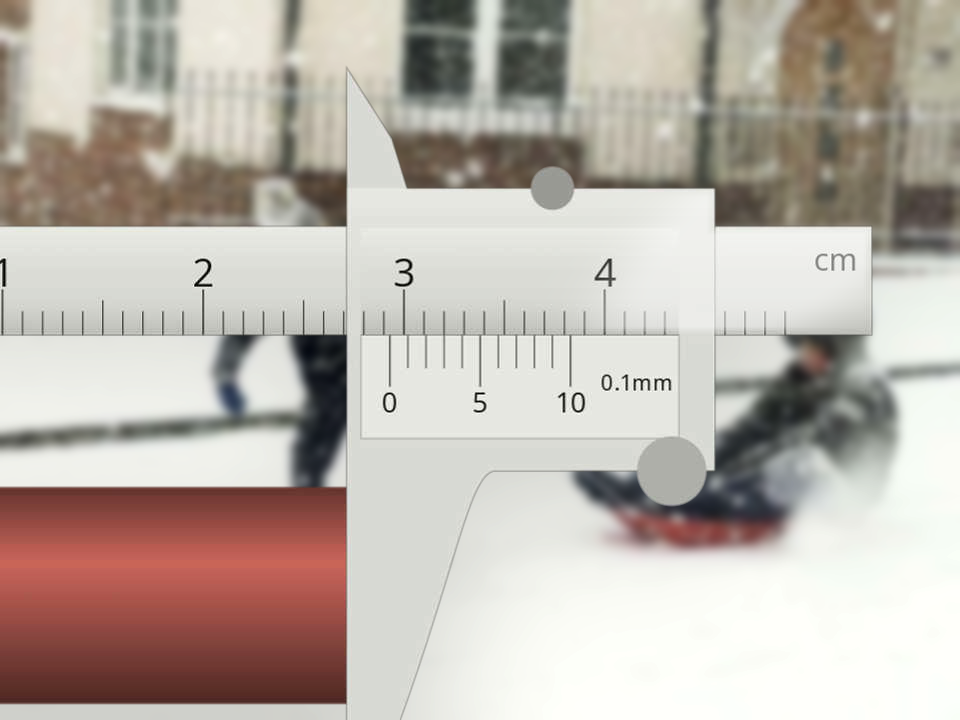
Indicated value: 29.3 mm
